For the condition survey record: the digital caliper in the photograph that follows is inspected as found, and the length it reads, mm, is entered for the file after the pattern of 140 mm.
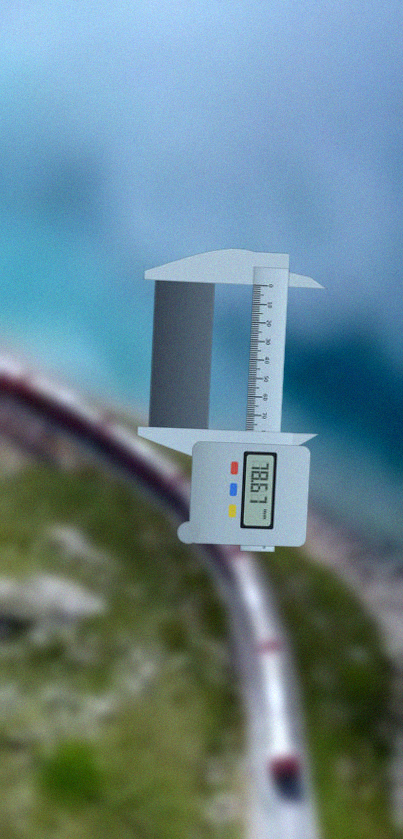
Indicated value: 78.67 mm
